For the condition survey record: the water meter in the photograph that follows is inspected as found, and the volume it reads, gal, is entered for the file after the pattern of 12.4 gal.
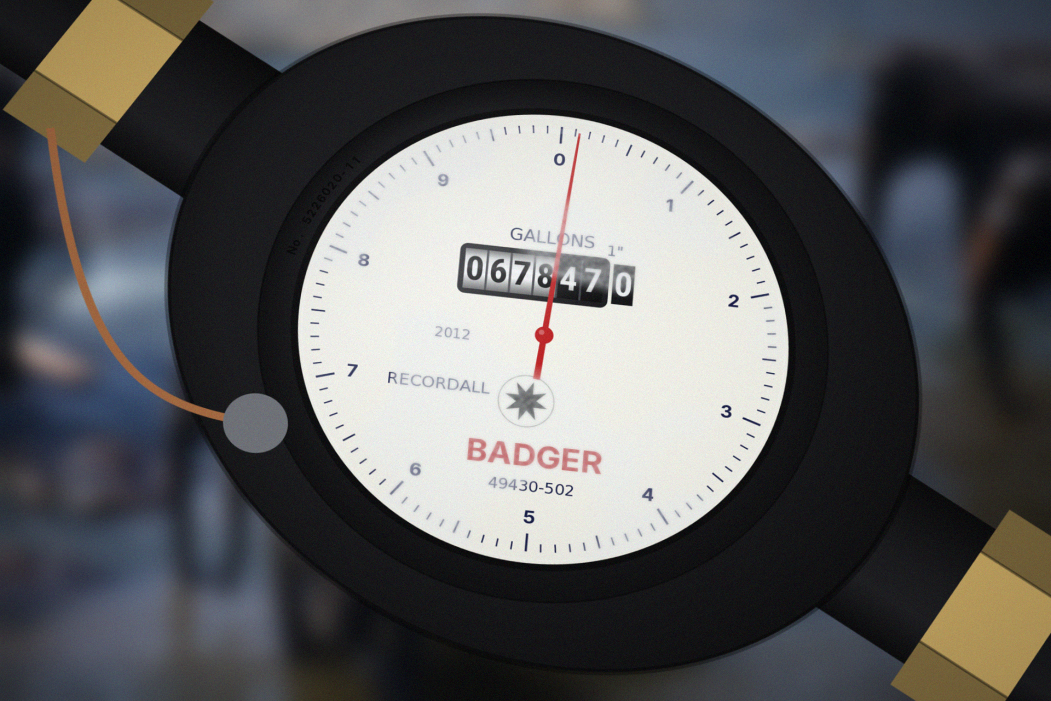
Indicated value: 678470.1 gal
